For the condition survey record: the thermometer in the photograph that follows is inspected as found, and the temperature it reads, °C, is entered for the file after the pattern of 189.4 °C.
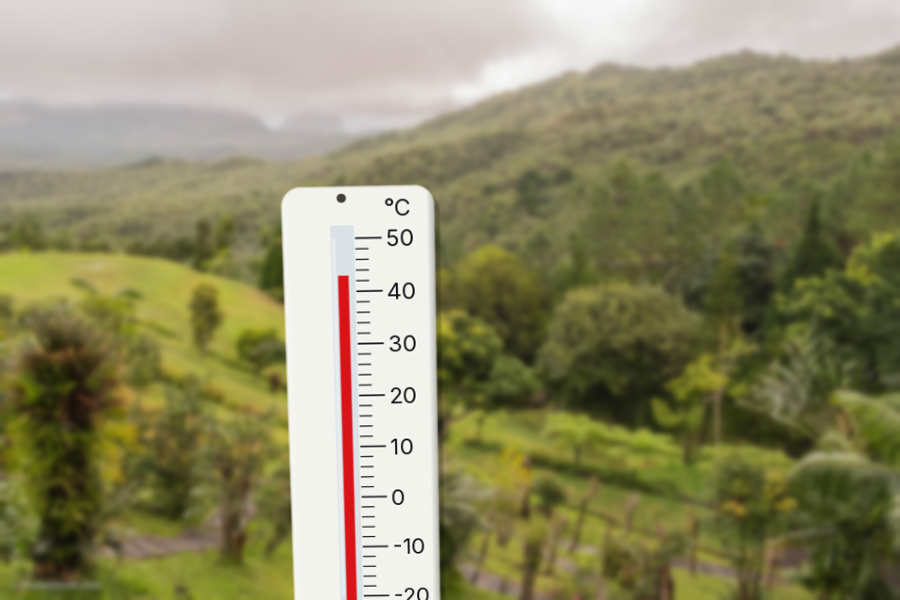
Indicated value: 43 °C
